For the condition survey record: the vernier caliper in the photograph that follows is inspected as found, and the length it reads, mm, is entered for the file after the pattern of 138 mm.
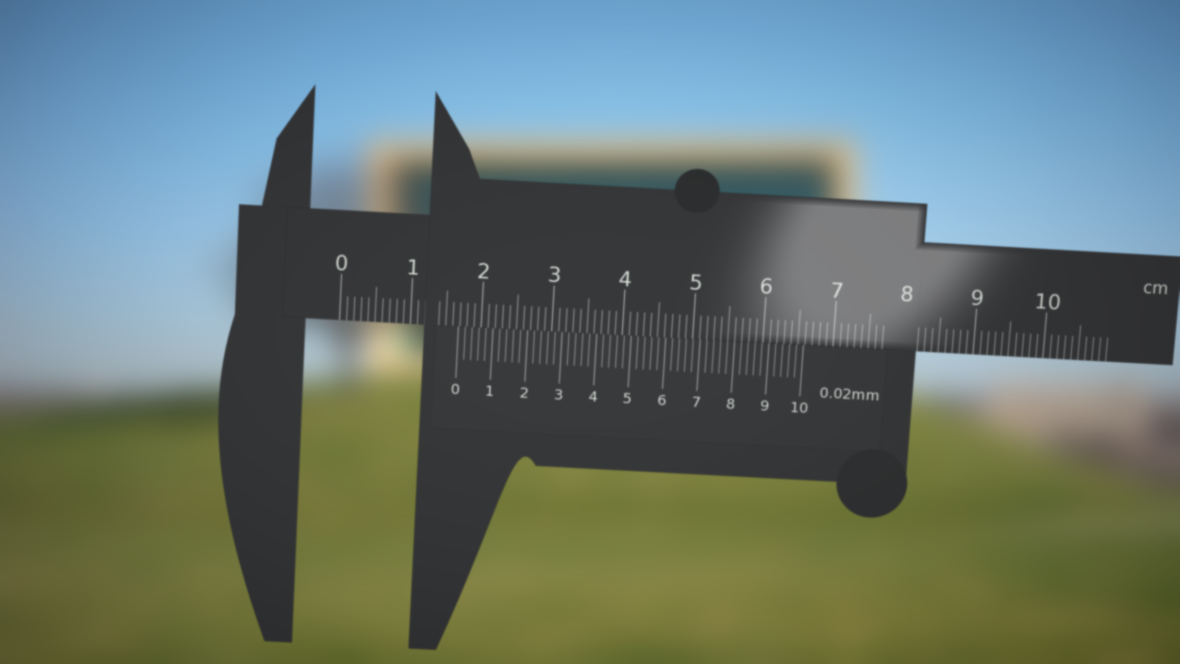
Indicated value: 16.8 mm
